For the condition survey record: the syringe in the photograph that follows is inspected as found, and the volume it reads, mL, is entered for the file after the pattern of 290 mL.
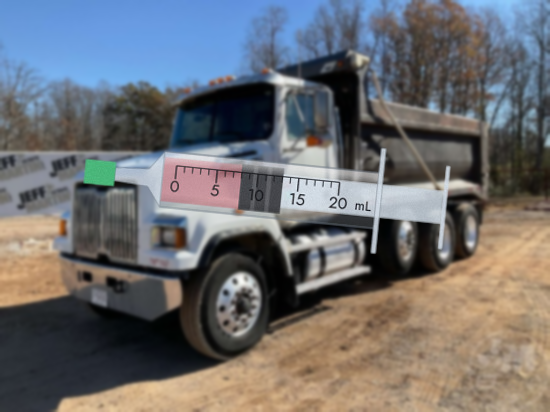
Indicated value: 8 mL
